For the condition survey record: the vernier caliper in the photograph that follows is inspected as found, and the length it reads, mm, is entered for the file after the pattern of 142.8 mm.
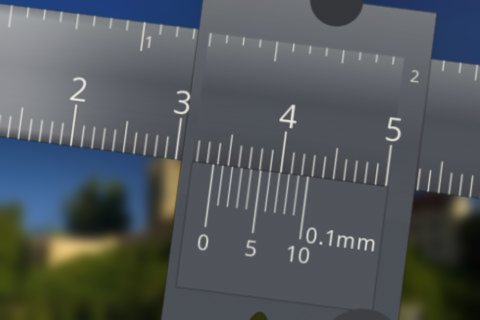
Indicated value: 33.6 mm
